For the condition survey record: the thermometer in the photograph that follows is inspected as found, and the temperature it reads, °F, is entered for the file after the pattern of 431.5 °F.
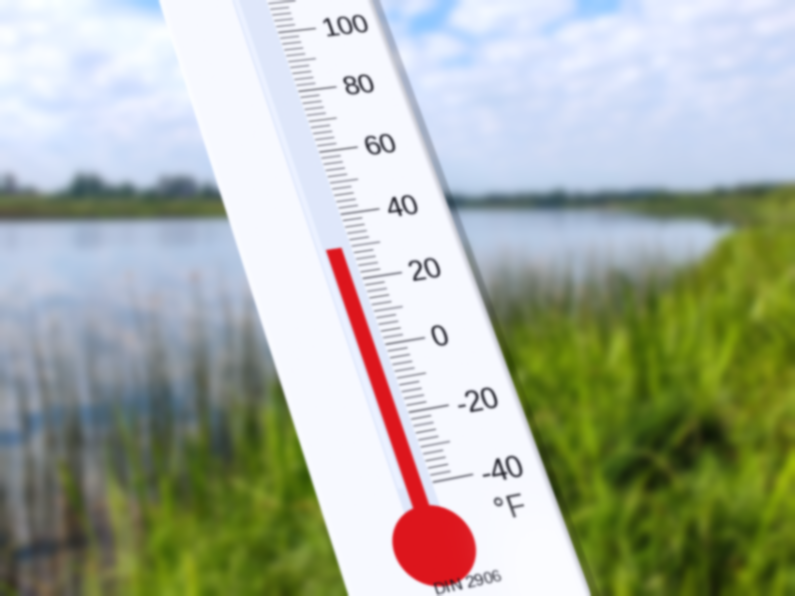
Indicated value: 30 °F
